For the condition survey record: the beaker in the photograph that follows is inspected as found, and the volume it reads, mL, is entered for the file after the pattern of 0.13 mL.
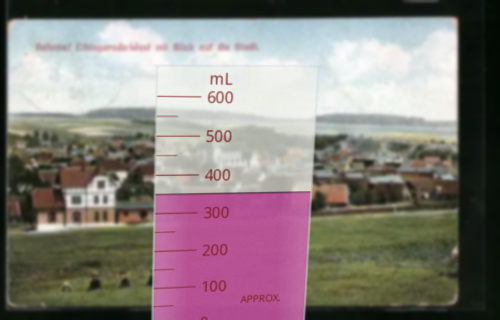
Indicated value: 350 mL
